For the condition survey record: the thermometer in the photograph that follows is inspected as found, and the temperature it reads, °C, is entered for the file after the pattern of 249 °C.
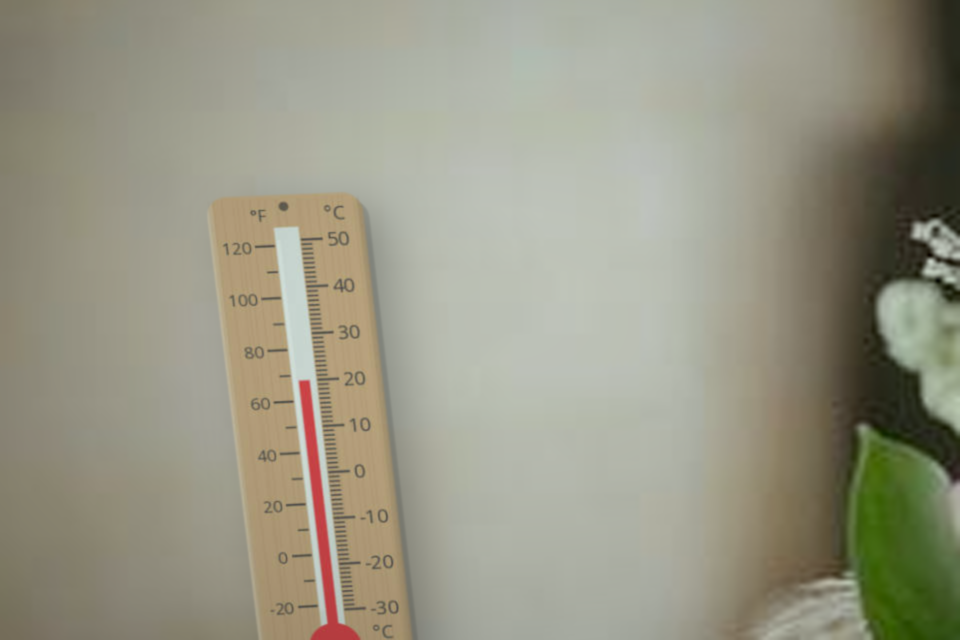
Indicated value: 20 °C
